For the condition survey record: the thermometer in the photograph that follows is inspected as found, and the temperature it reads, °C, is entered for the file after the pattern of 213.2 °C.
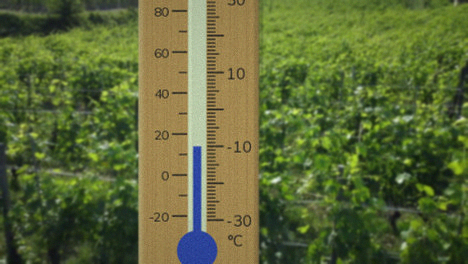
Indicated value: -10 °C
